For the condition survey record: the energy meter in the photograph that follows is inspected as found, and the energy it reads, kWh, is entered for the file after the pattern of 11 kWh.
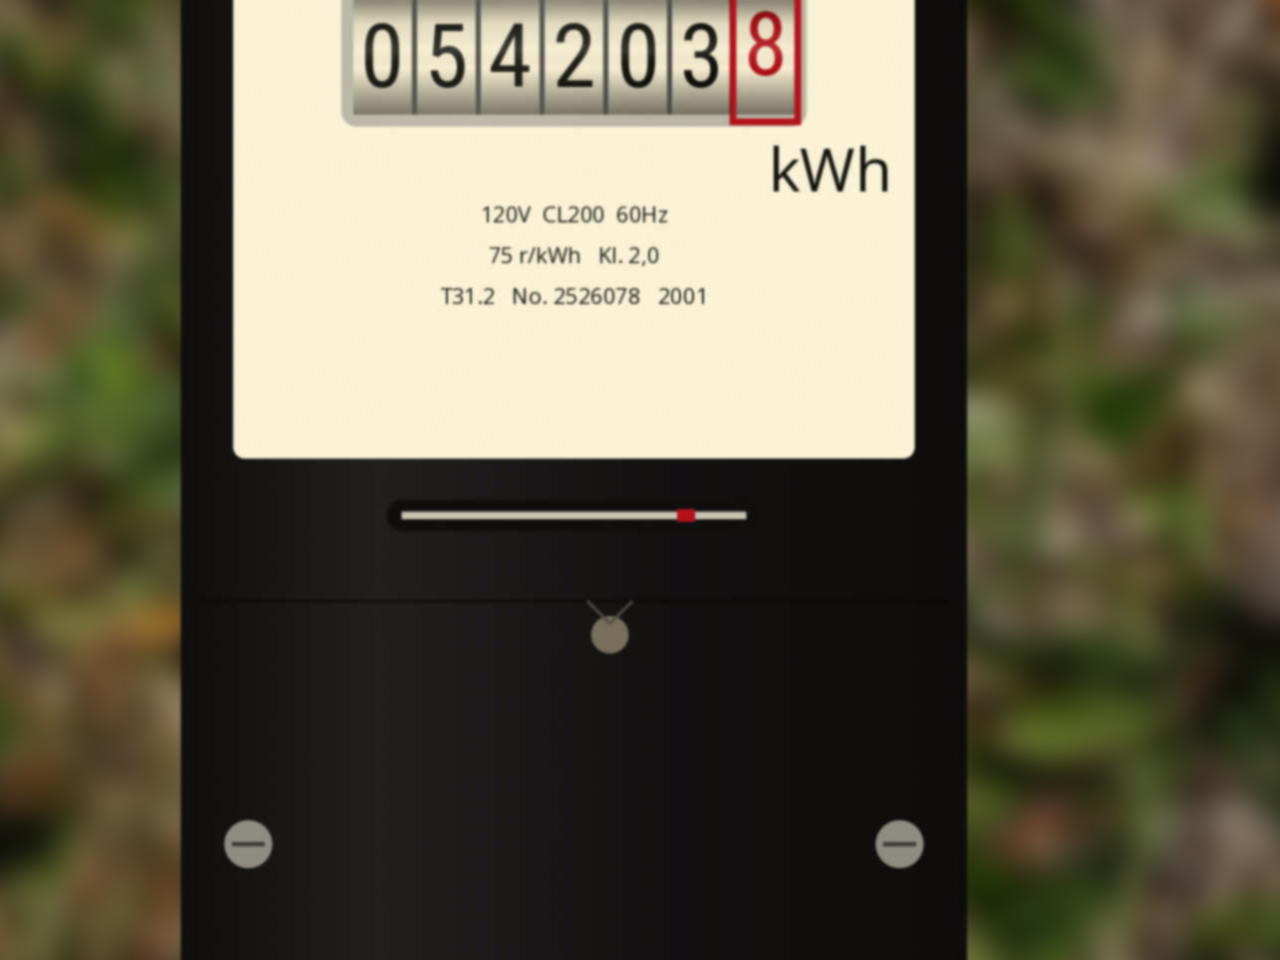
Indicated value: 54203.8 kWh
